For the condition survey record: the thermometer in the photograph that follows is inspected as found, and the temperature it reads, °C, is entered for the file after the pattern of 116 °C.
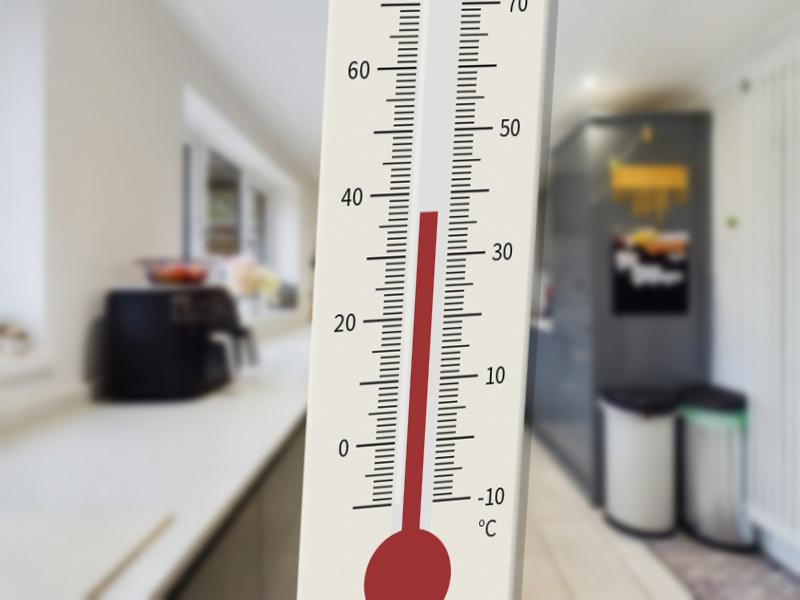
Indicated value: 37 °C
